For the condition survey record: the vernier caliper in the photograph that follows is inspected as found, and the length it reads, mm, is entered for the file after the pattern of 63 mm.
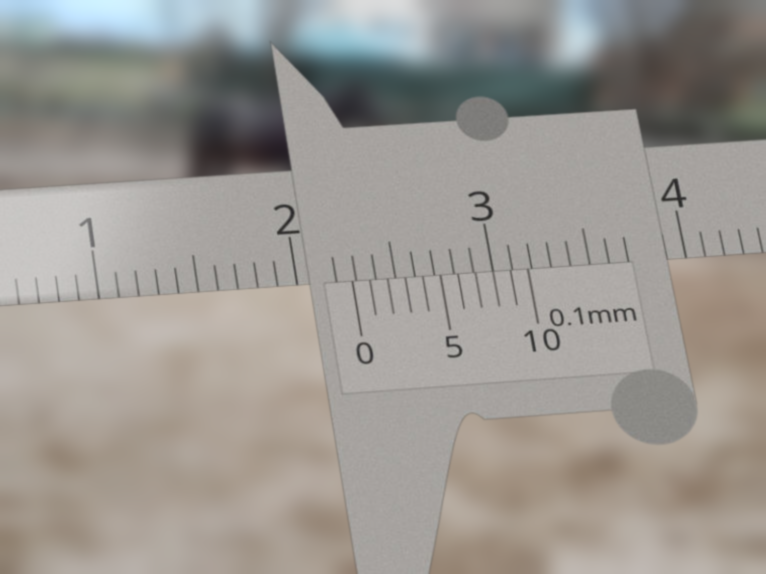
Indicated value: 22.8 mm
